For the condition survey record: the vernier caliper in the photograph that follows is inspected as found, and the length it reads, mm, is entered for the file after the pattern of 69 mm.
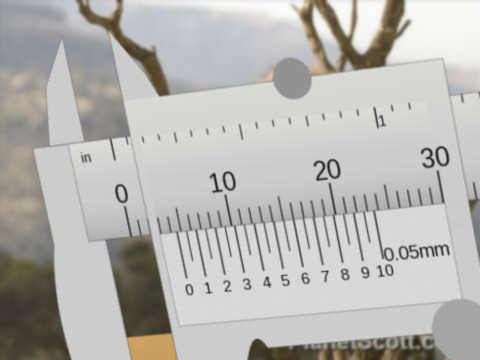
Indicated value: 4.6 mm
